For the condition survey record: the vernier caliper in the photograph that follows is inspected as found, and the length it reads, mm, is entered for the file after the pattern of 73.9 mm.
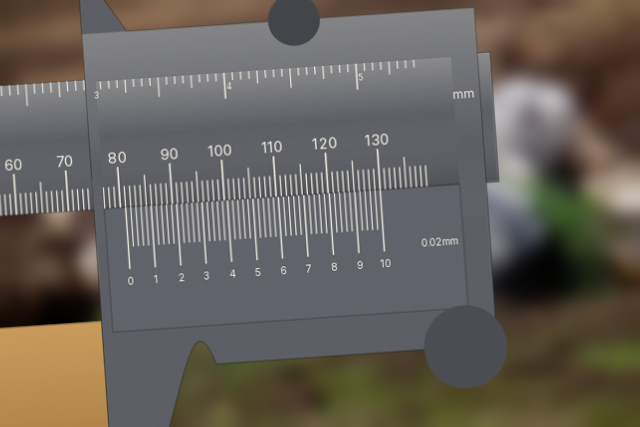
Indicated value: 81.0 mm
